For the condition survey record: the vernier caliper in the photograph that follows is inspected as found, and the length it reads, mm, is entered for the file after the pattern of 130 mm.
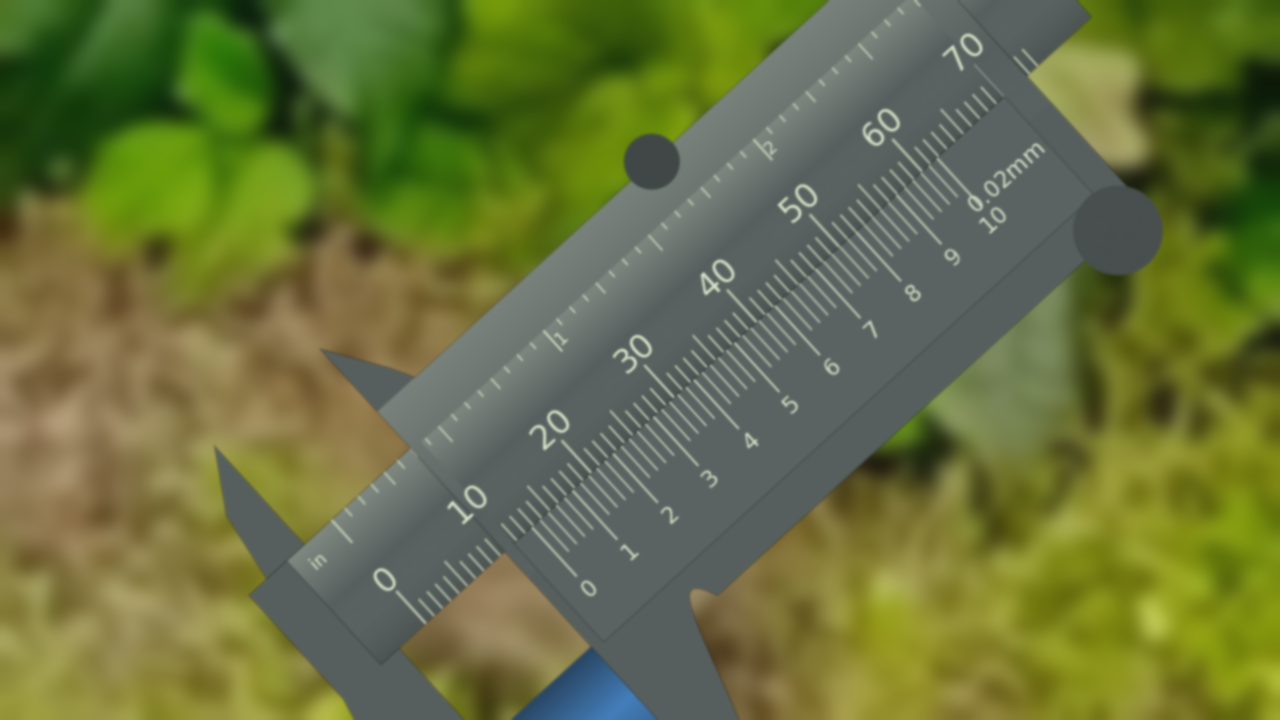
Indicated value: 12.8 mm
